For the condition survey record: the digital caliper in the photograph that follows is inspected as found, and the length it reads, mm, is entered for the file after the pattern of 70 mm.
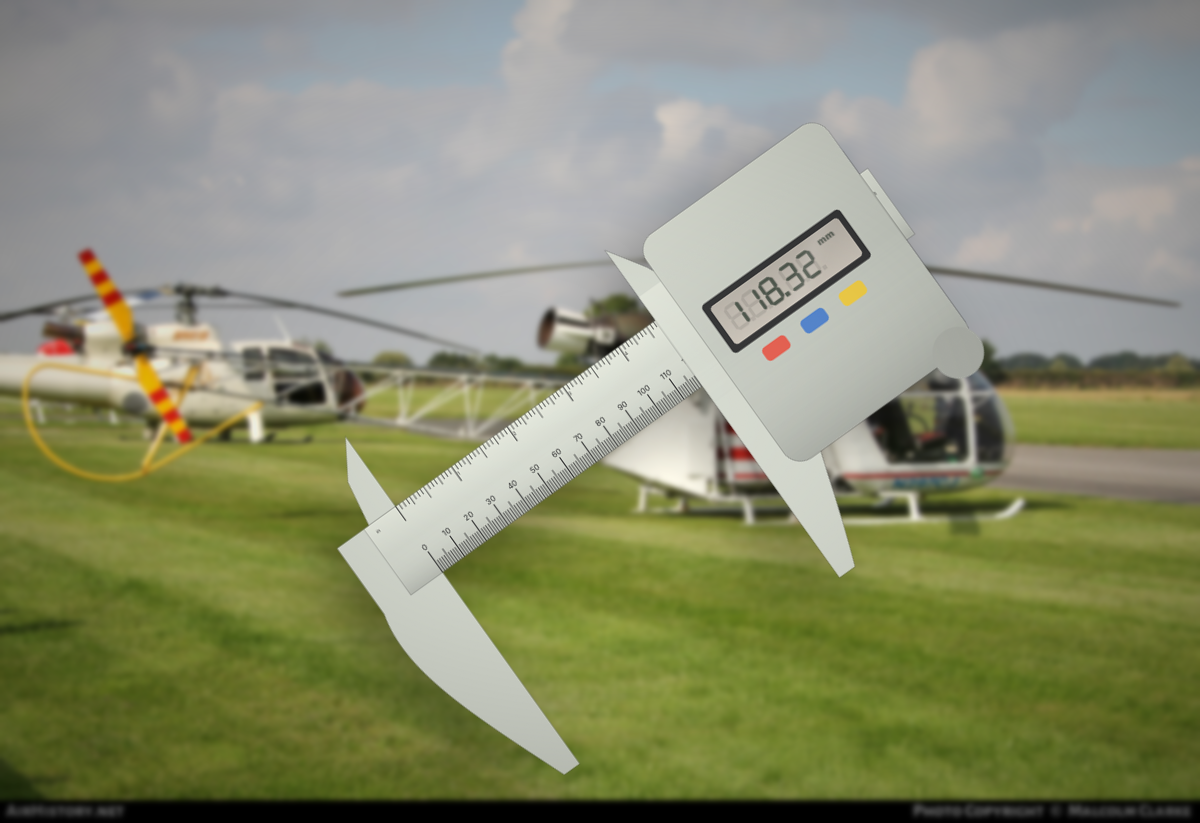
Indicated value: 118.32 mm
